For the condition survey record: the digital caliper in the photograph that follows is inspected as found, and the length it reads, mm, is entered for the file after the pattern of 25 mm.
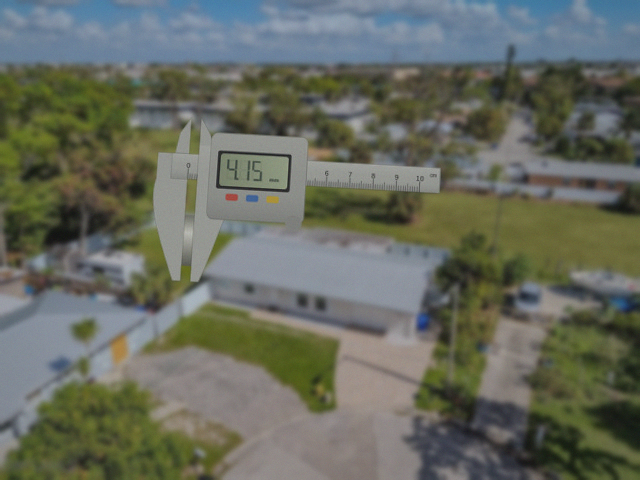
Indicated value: 4.15 mm
